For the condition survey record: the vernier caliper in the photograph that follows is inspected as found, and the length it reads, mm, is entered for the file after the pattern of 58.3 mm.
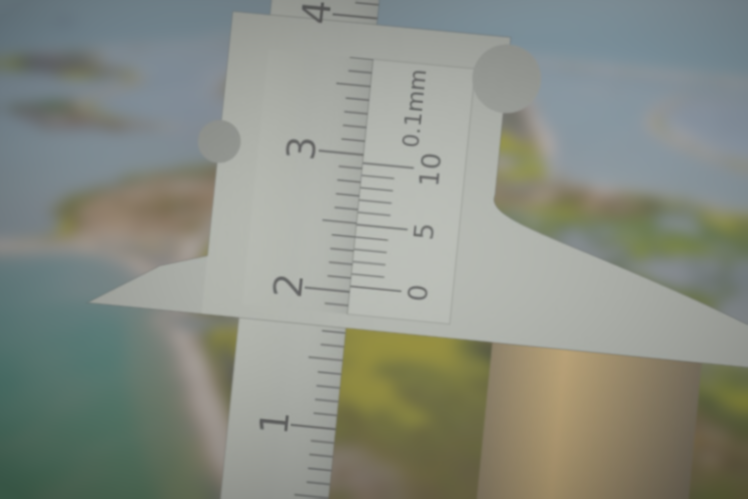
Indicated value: 20.4 mm
